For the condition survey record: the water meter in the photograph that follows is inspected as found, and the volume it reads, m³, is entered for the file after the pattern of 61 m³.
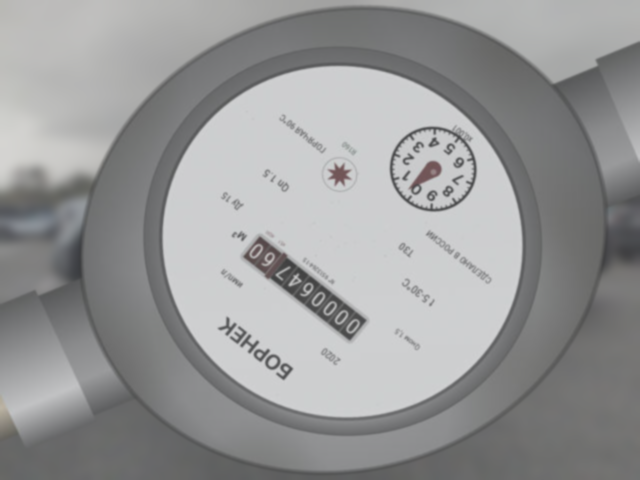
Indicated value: 647.600 m³
